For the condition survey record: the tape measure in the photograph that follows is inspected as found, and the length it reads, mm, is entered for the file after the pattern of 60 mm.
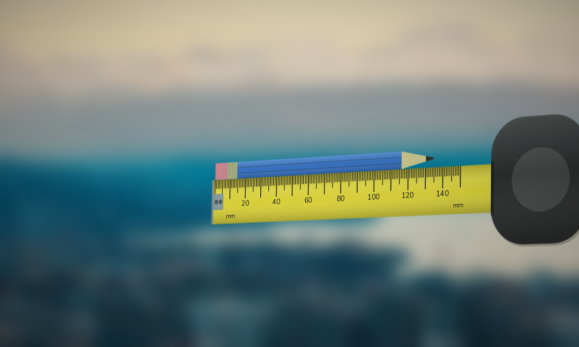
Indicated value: 135 mm
